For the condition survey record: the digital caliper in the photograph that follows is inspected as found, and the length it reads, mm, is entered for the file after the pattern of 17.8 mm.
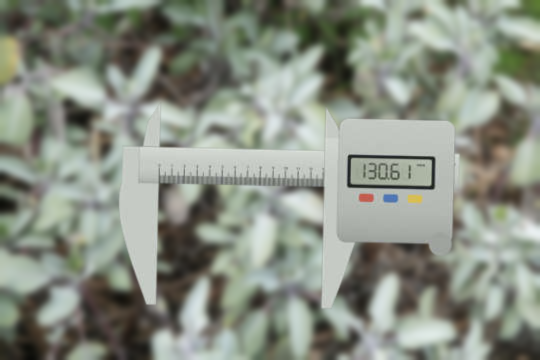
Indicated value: 130.61 mm
